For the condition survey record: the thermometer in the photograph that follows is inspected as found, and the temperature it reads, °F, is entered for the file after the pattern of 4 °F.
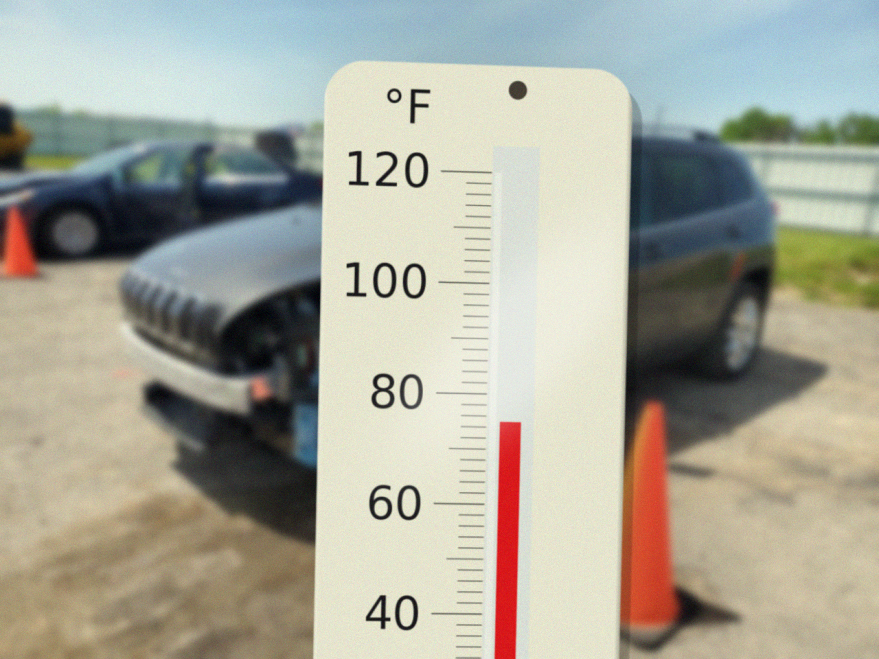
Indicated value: 75 °F
